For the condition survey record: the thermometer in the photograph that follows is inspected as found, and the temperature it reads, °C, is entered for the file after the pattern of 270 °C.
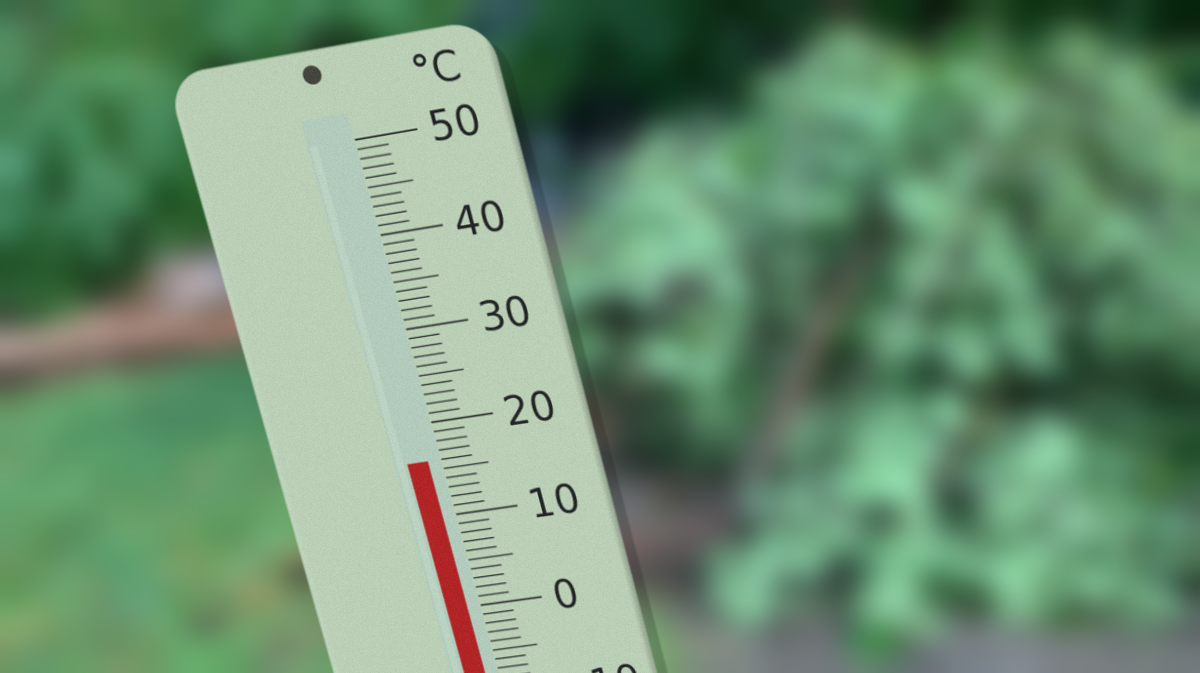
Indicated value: 16 °C
